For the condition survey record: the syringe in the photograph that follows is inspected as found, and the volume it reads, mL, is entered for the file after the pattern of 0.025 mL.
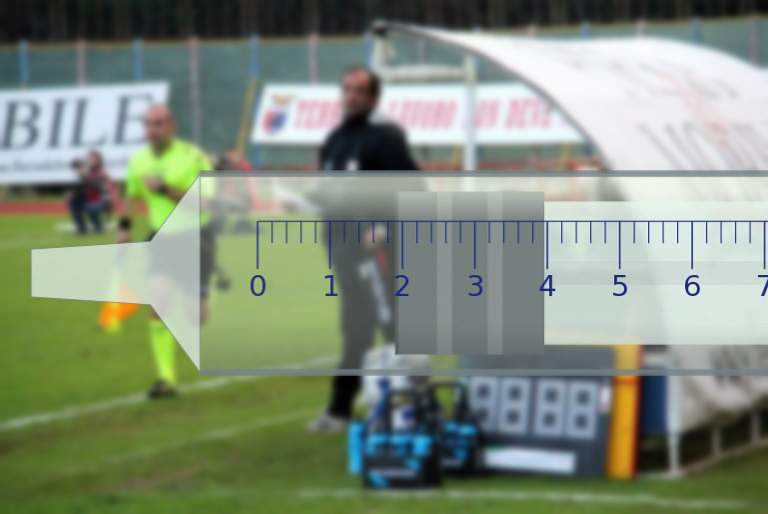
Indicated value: 1.9 mL
